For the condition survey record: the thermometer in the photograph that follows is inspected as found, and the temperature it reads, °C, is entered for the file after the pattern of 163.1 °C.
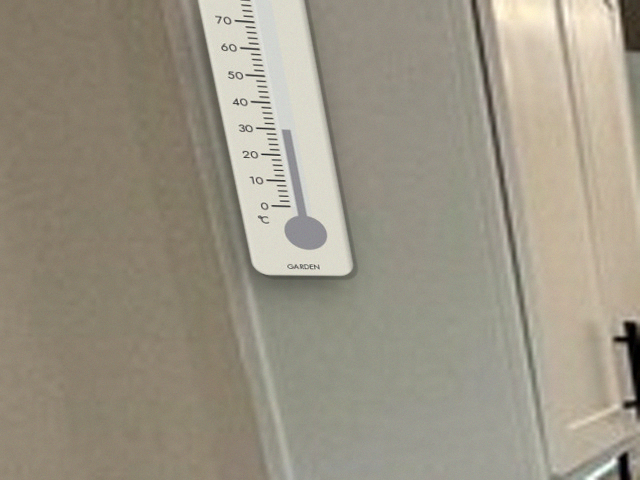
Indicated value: 30 °C
